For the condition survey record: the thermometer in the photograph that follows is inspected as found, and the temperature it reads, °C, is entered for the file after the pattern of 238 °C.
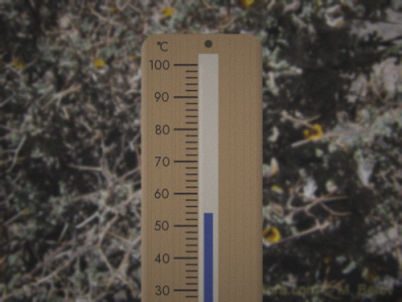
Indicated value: 54 °C
